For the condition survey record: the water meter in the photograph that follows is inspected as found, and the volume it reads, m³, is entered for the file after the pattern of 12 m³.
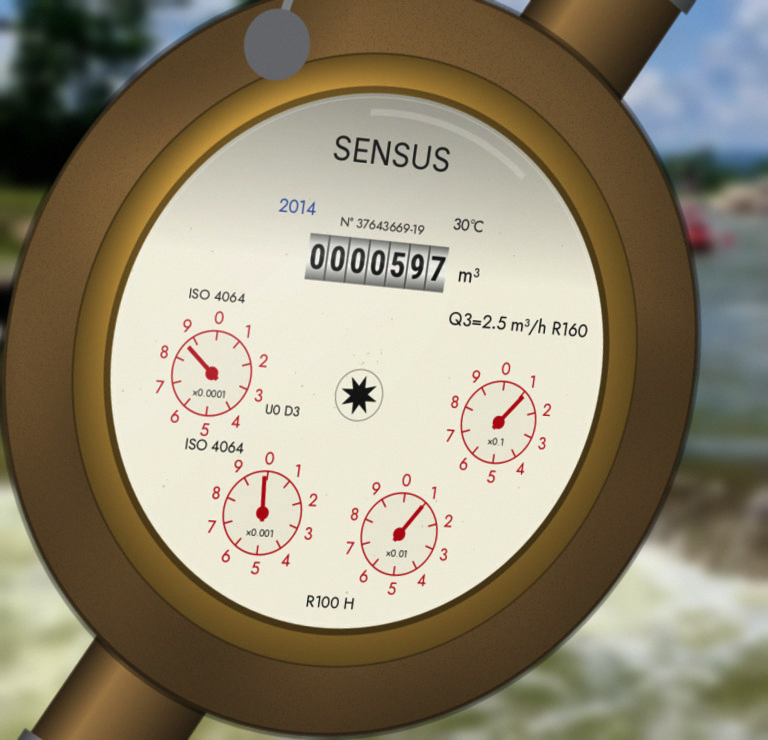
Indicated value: 597.1098 m³
